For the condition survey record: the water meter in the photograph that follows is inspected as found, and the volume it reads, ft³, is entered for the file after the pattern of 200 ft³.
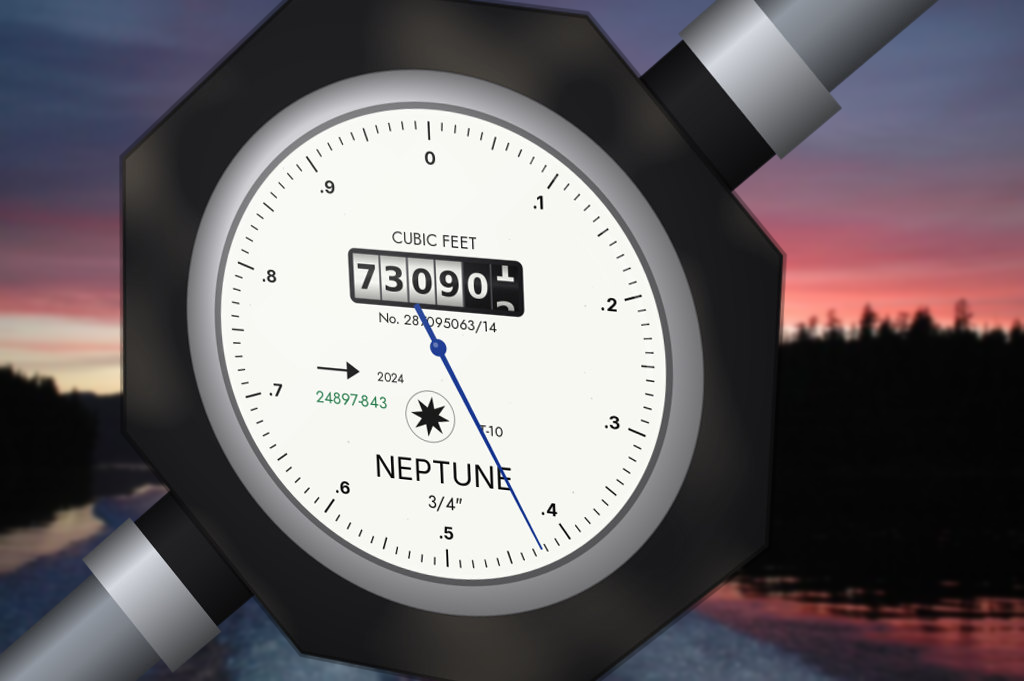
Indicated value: 730901.42 ft³
